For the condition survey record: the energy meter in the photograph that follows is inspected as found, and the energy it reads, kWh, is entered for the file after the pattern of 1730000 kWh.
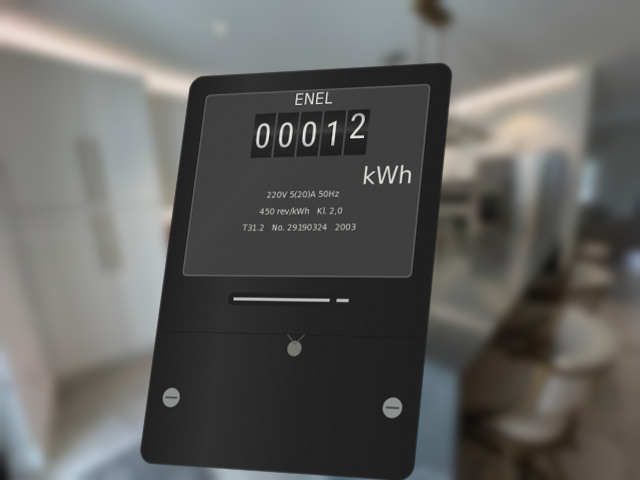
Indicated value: 12 kWh
